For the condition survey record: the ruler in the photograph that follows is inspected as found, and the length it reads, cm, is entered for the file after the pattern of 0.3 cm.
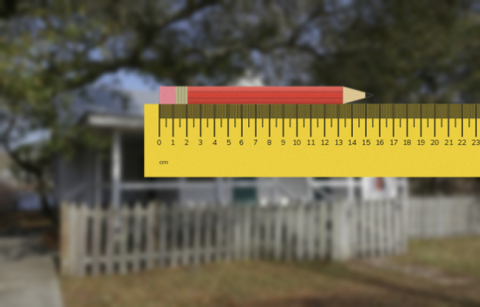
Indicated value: 15.5 cm
